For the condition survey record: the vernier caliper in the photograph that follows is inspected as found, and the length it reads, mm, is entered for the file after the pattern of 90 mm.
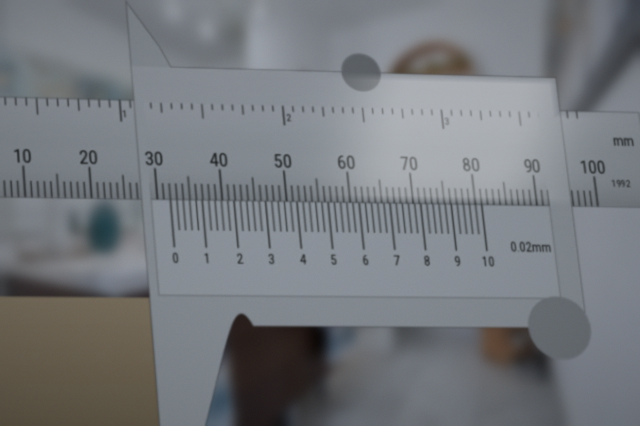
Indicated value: 32.0 mm
